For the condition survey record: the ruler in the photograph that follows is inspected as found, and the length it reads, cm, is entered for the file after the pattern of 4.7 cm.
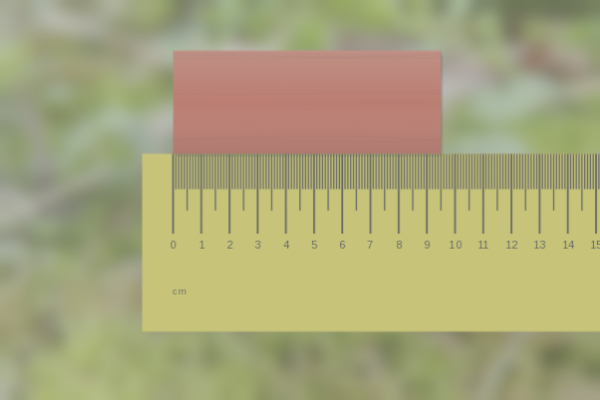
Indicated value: 9.5 cm
